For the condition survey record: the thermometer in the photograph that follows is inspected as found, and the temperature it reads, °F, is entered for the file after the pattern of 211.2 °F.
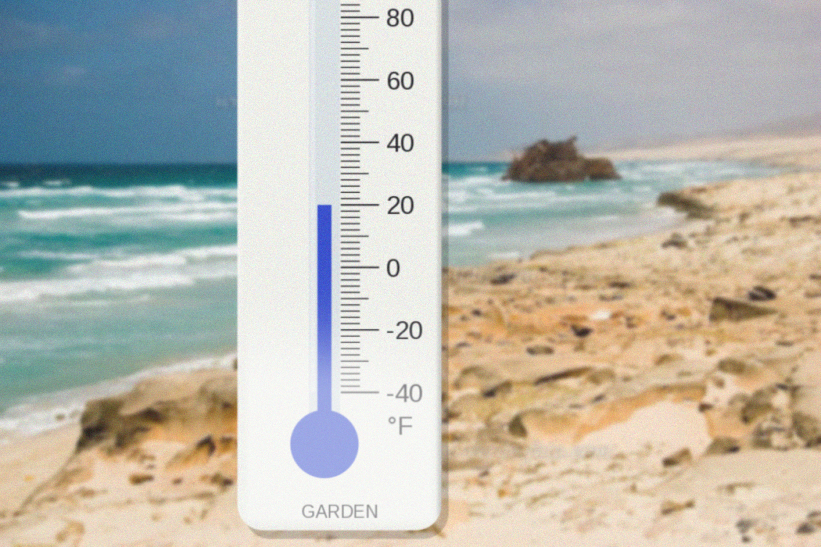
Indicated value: 20 °F
